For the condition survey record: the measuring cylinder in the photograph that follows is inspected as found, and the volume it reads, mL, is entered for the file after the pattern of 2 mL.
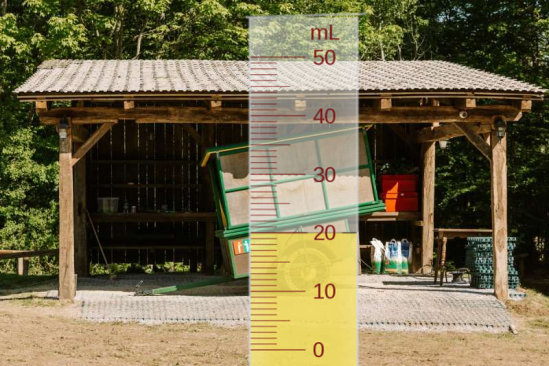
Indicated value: 20 mL
